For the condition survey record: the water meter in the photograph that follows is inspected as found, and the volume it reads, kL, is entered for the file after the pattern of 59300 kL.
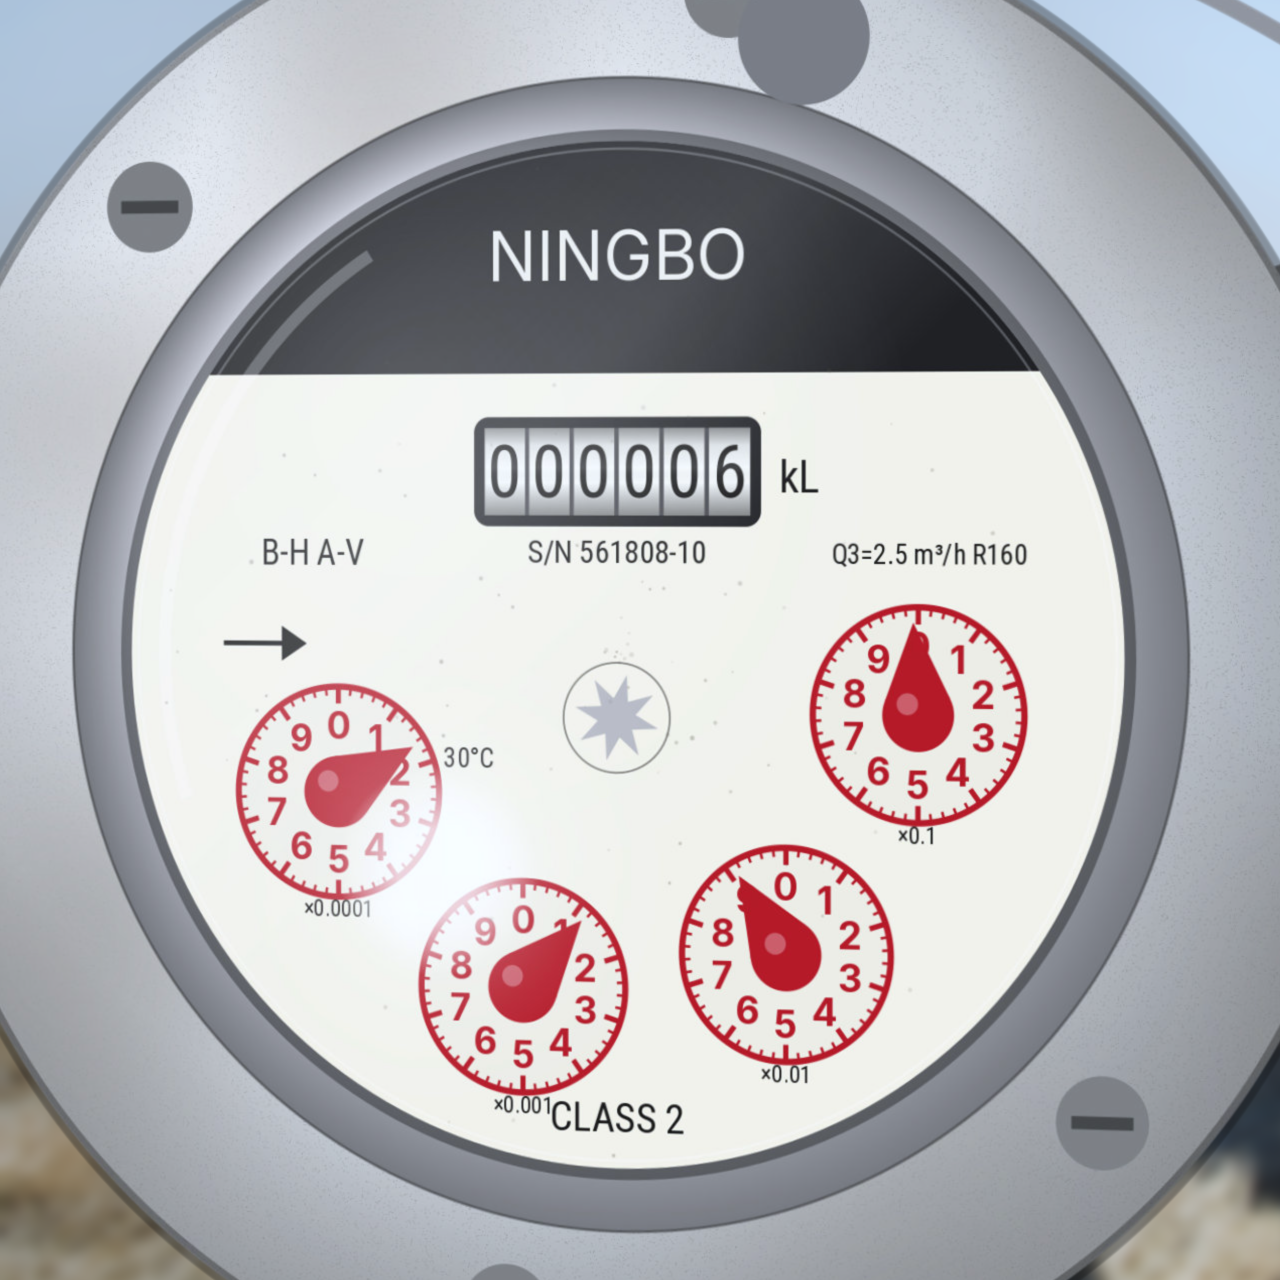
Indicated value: 5.9911 kL
